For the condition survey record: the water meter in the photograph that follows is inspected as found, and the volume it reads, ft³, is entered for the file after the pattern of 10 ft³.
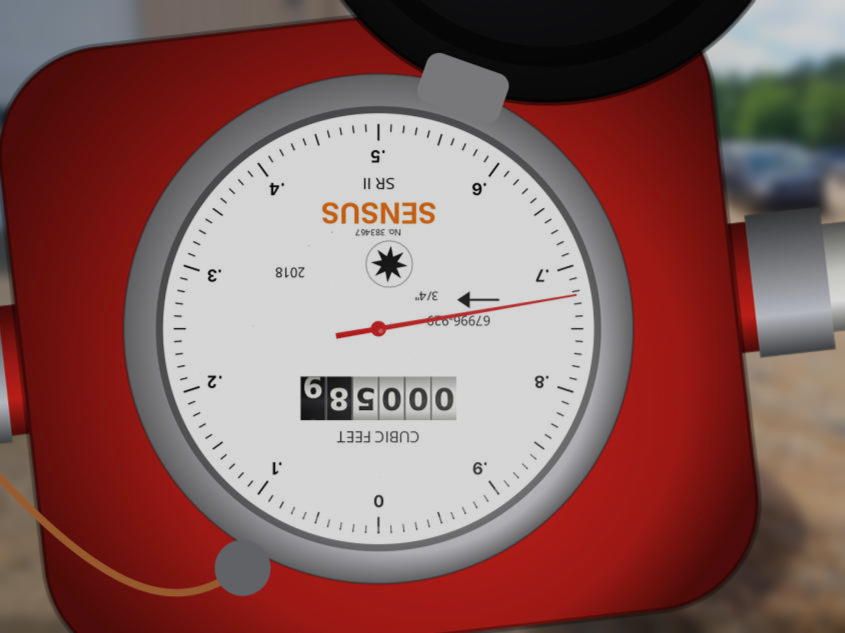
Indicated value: 588.72 ft³
